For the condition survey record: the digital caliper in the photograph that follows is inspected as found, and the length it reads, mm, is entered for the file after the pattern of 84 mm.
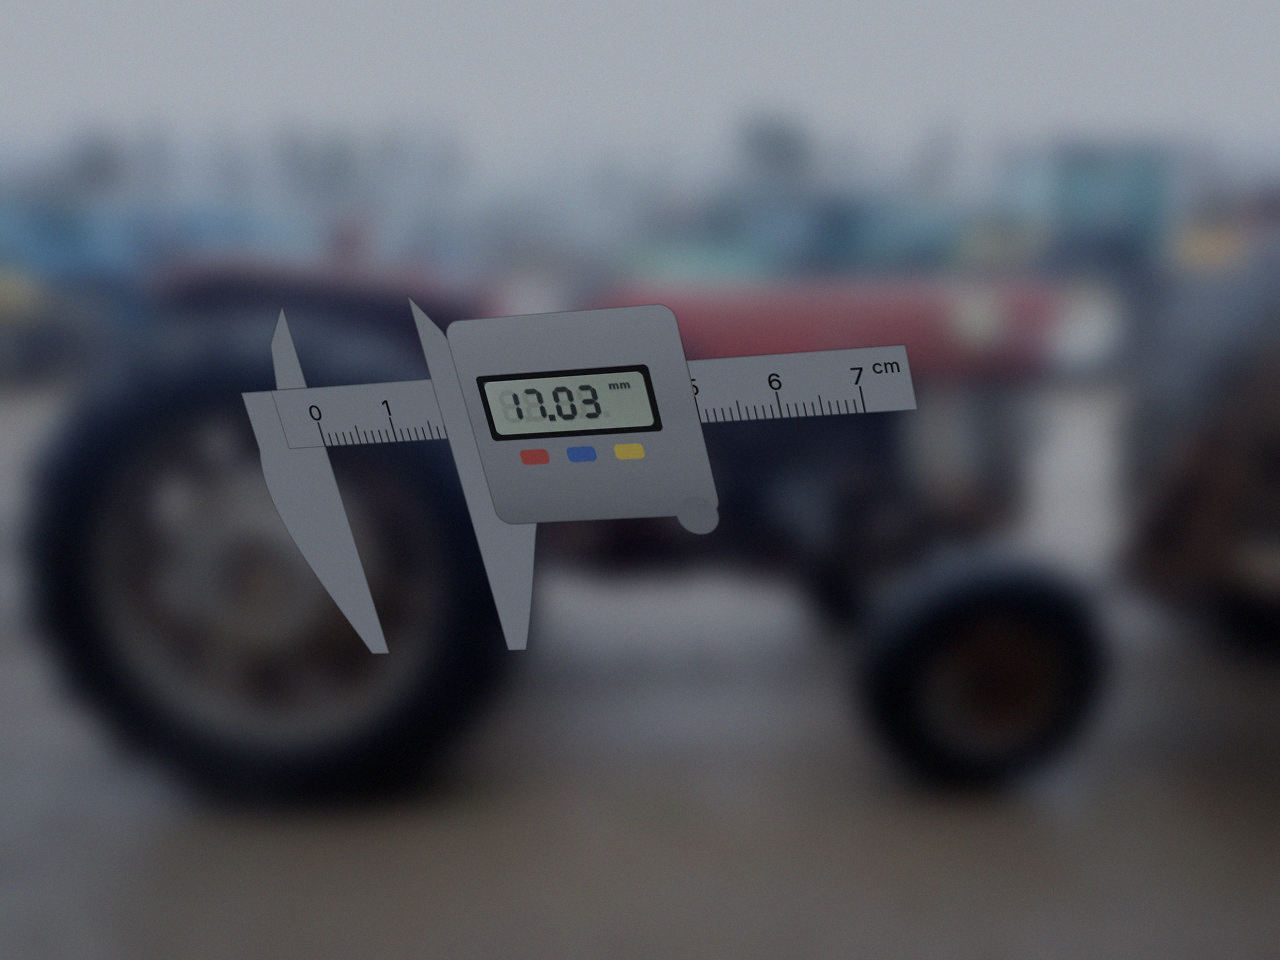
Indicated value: 17.03 mm
